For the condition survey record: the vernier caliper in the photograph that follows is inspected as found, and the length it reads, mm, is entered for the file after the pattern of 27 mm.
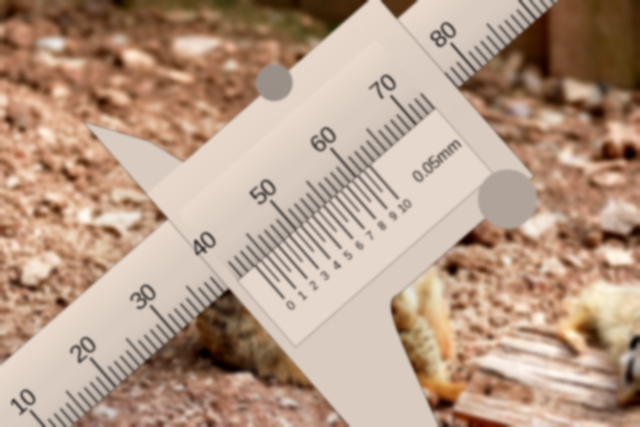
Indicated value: 43.2 mm
